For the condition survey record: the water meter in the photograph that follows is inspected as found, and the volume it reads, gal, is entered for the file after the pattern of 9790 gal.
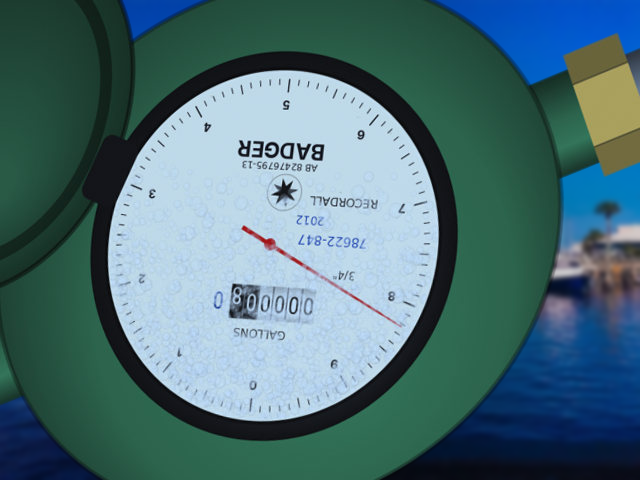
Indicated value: 78.2 gal
